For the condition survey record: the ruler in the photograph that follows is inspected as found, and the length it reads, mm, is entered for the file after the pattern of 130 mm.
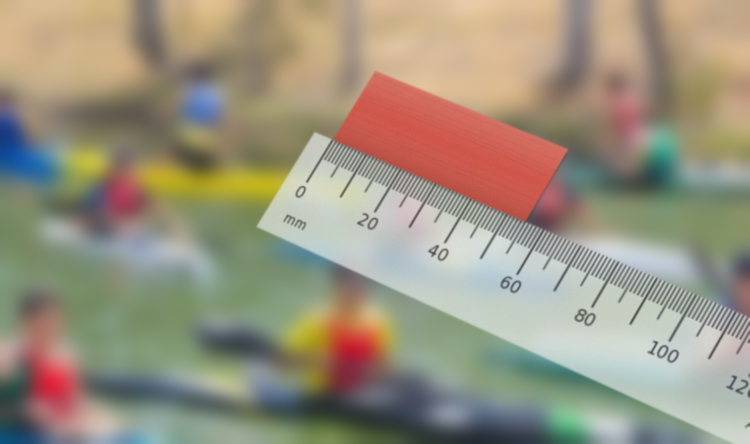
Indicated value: 55 mm
